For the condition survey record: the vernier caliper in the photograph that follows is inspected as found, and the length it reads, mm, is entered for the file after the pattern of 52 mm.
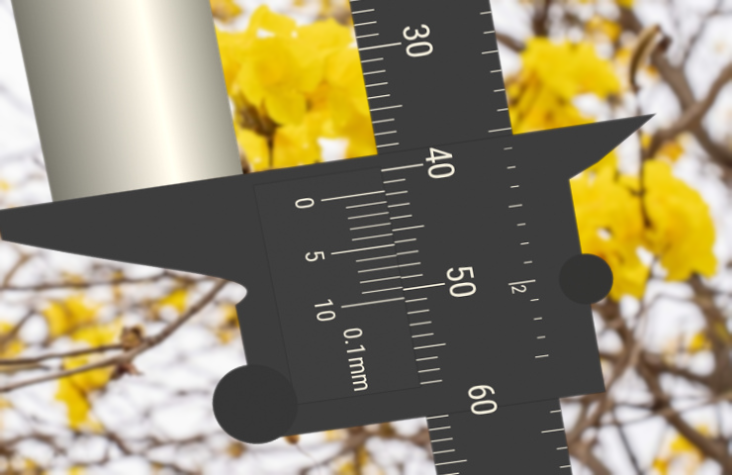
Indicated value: 41.7 mm
